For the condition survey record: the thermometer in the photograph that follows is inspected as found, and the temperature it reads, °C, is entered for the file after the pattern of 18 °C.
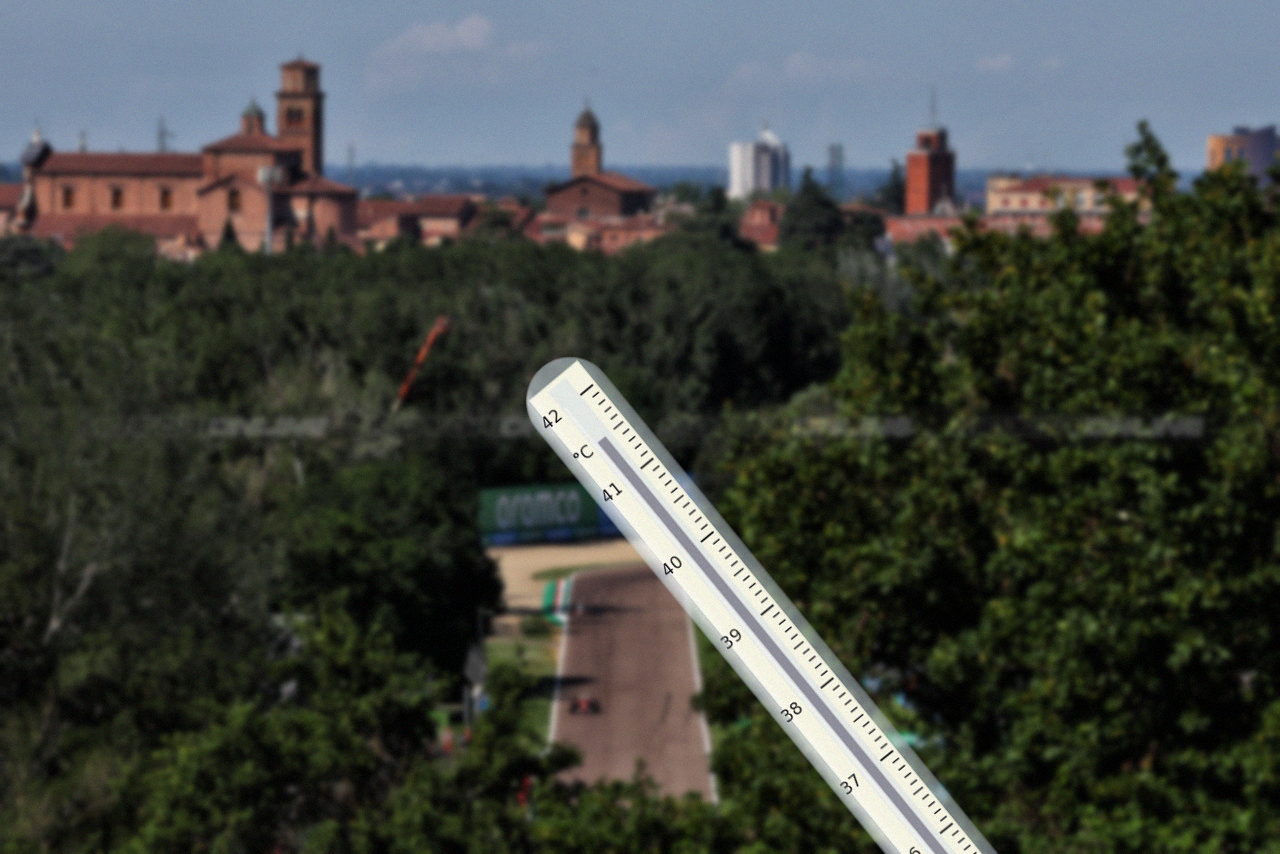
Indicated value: 41.5 °C
